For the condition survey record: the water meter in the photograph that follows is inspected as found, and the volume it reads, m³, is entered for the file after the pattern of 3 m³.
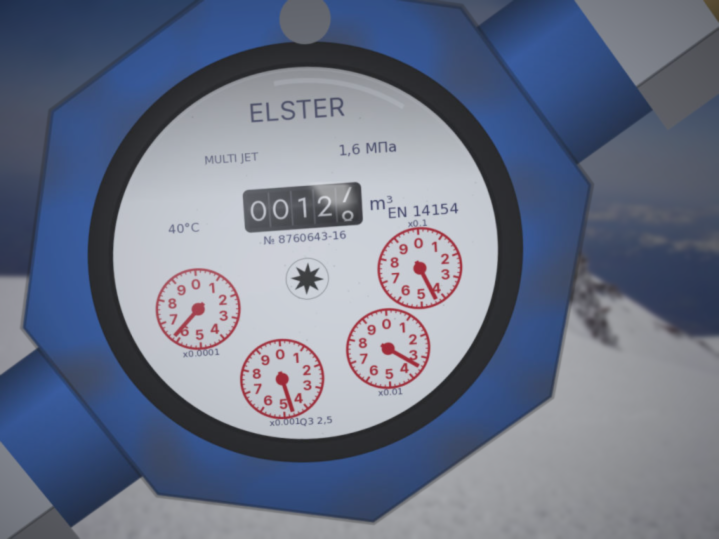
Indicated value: 127.4346 m³
